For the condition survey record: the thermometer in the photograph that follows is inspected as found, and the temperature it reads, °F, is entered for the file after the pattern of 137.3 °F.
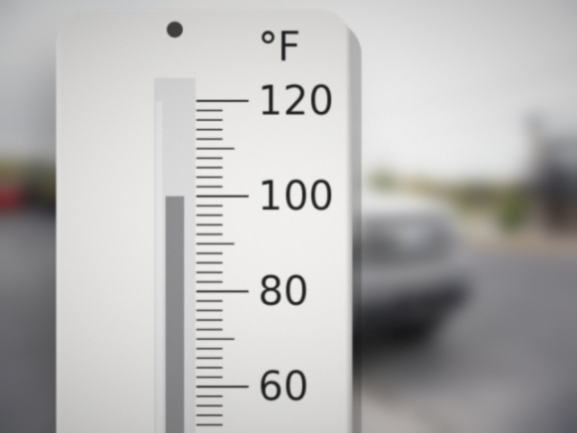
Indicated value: 100 °F
